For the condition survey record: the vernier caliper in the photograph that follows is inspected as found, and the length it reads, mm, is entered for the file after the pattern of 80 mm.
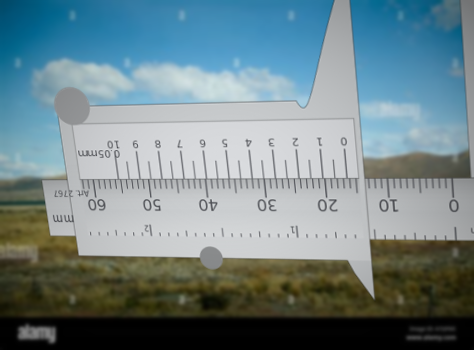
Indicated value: 16.4 mm
